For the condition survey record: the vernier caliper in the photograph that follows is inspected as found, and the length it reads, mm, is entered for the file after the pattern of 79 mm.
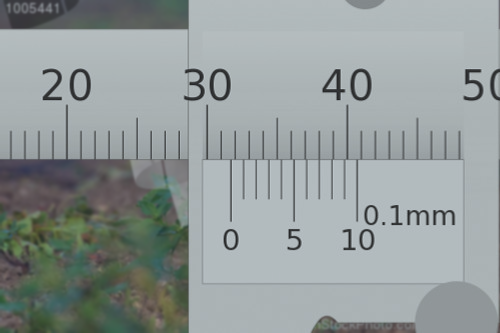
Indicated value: 31.7 mm
